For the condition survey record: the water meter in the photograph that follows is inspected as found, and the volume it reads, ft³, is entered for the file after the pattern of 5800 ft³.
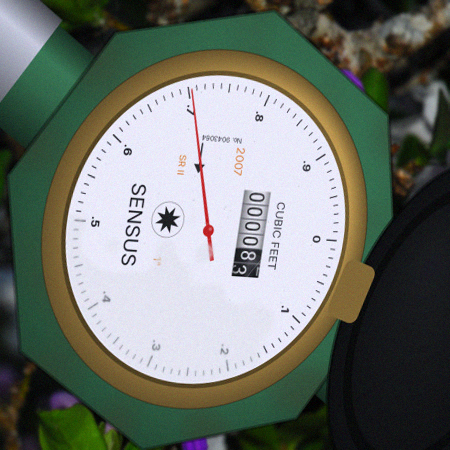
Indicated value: 82.70 ft³
